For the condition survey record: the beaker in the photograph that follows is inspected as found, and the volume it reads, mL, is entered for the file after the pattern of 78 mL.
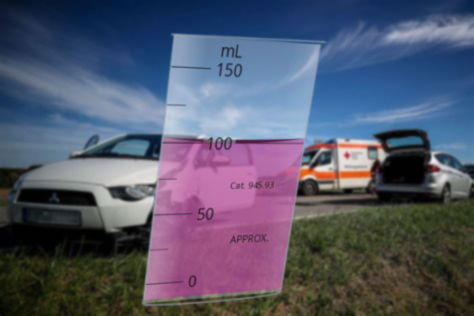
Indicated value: 100 mL
